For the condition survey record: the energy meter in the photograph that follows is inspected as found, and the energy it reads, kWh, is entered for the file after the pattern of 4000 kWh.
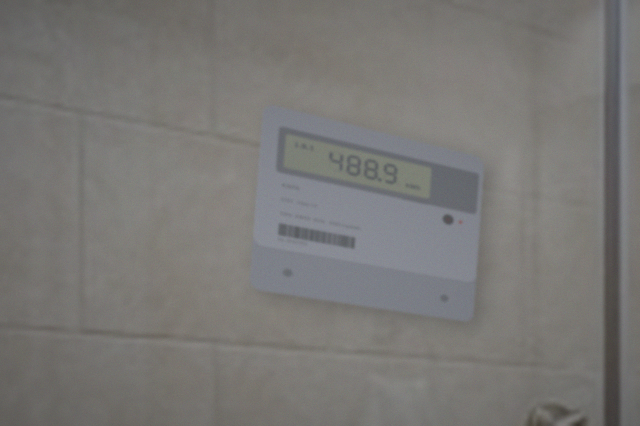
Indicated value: 488.9 kWh
